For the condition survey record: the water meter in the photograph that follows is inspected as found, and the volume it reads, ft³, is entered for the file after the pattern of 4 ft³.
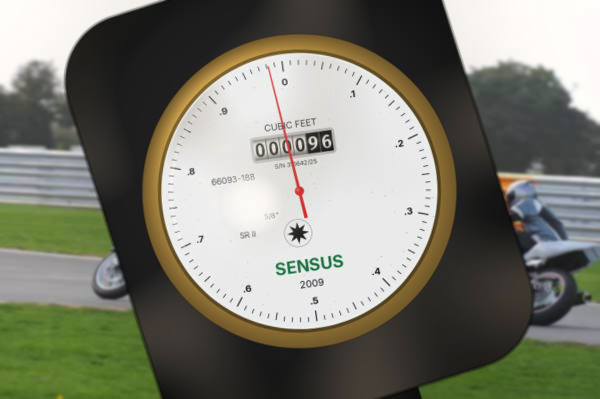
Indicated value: 95.98 ft³
